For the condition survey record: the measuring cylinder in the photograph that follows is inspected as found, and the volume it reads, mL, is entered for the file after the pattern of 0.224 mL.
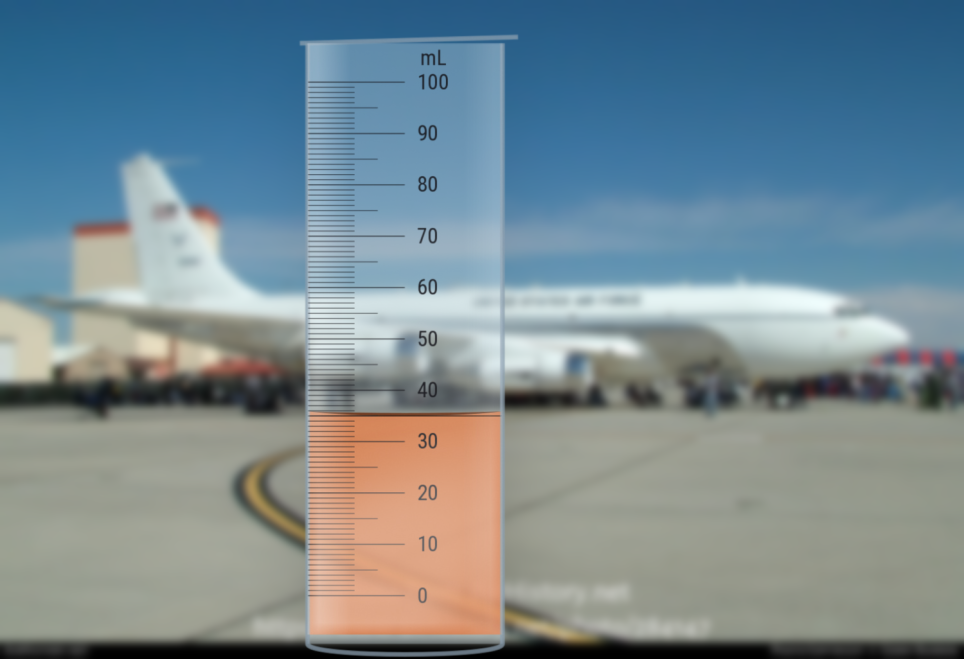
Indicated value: 35 mL
